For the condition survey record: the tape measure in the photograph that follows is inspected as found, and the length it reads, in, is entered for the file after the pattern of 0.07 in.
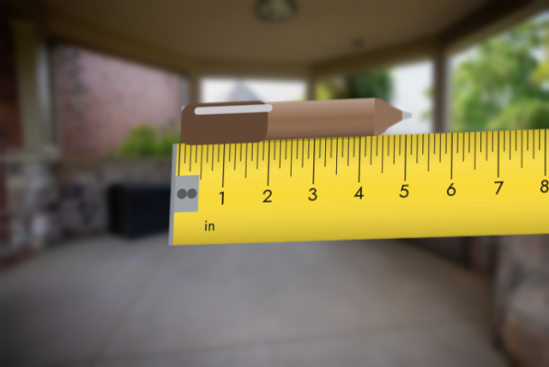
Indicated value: 5.125 in
